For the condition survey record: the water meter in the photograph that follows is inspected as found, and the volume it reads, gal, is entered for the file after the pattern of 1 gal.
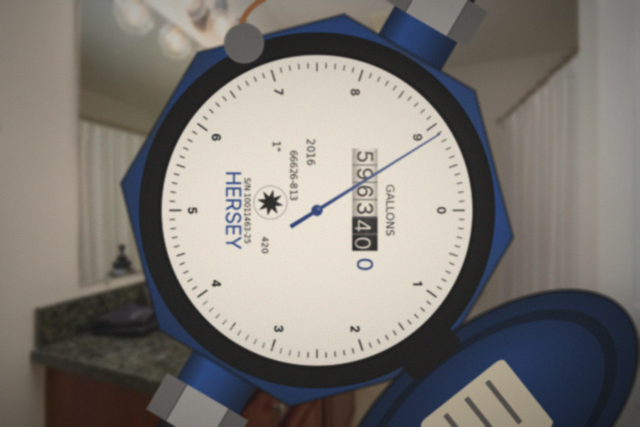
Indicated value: 5963399.1 gal
